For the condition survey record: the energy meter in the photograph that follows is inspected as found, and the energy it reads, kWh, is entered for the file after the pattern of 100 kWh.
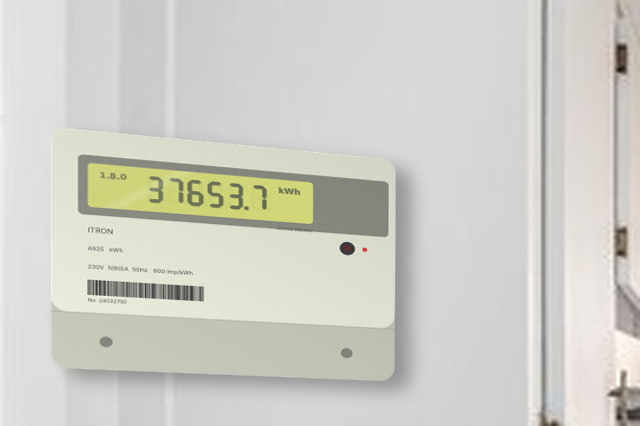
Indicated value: 37653.7 kWh
